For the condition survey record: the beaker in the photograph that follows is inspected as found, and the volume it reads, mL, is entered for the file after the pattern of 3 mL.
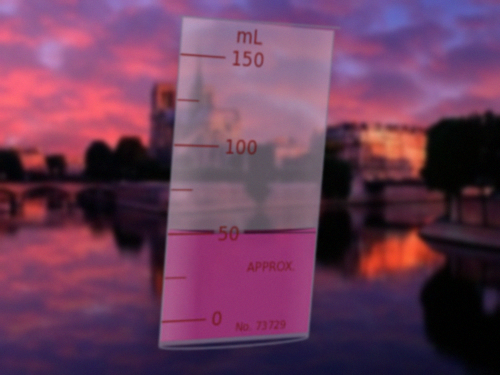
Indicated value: 50 mL
